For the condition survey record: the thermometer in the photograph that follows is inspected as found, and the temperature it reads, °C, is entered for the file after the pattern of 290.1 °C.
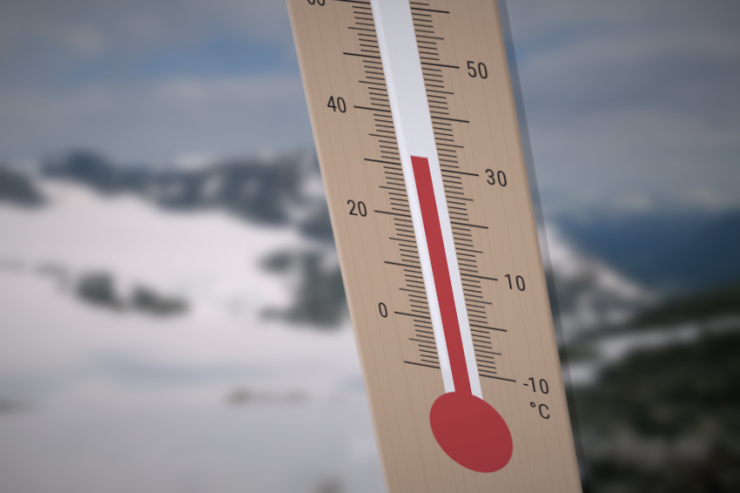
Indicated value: 32 °C
